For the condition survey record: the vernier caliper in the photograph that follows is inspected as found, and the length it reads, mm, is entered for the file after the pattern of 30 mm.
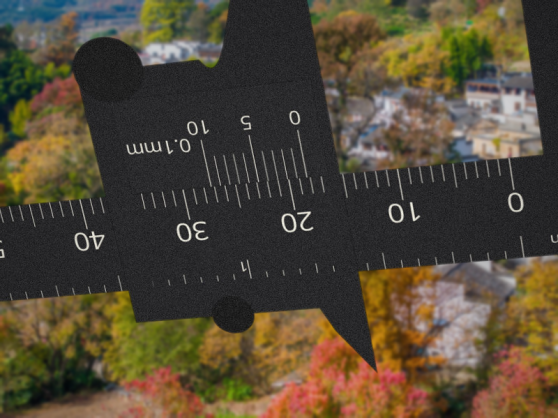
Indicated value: 18.3 mm
